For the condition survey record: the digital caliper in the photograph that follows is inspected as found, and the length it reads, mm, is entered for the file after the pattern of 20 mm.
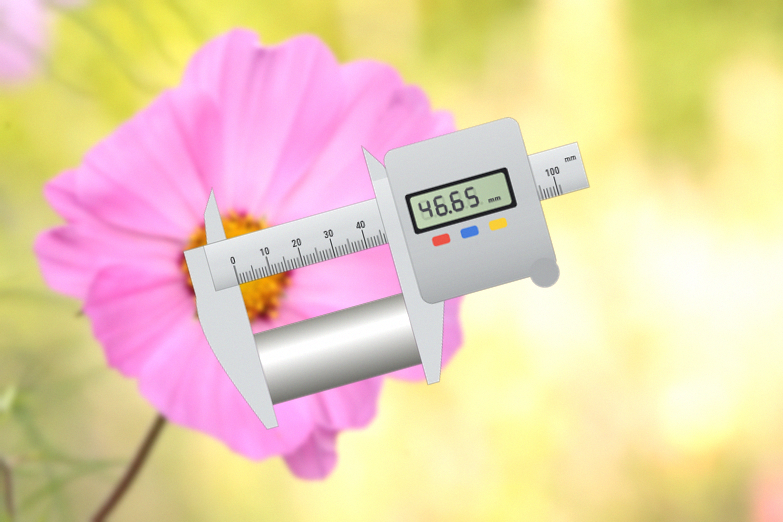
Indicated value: 46.65 mm
